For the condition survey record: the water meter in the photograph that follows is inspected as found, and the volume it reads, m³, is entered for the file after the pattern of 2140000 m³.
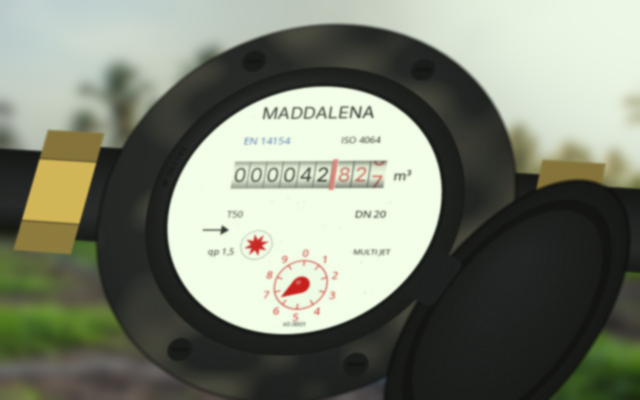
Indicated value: 42.8266 m³
